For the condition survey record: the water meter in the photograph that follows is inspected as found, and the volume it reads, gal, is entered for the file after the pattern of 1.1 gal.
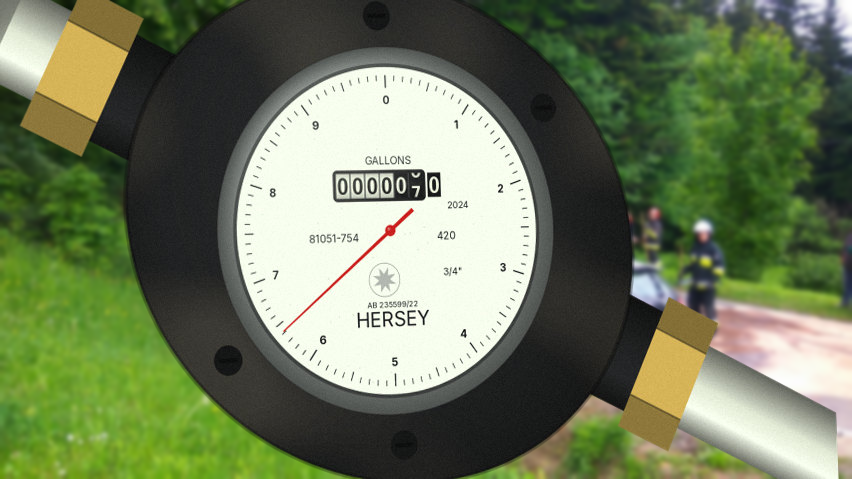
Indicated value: 66.4 gal
